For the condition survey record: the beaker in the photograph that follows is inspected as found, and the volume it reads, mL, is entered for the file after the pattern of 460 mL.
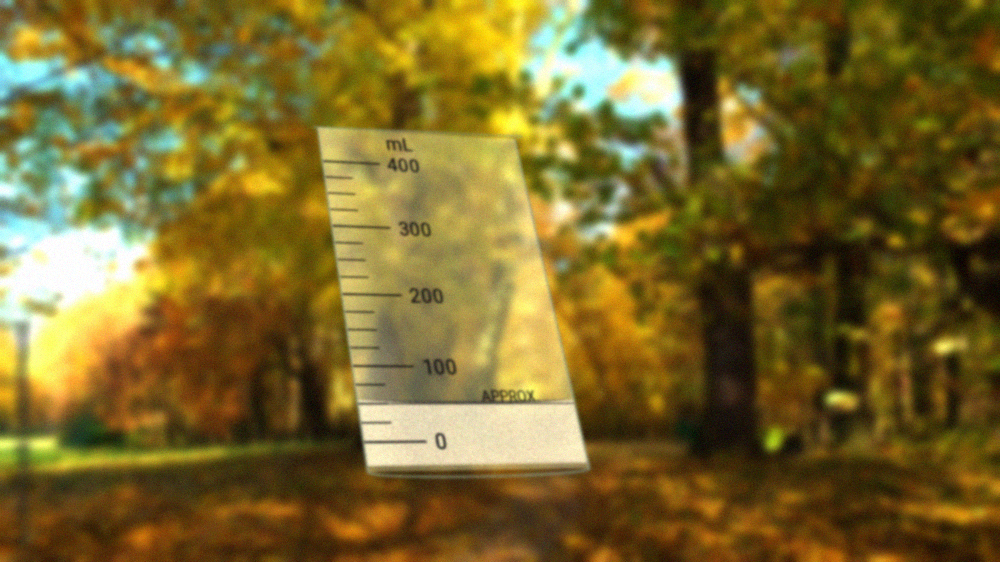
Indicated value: 50 mL
